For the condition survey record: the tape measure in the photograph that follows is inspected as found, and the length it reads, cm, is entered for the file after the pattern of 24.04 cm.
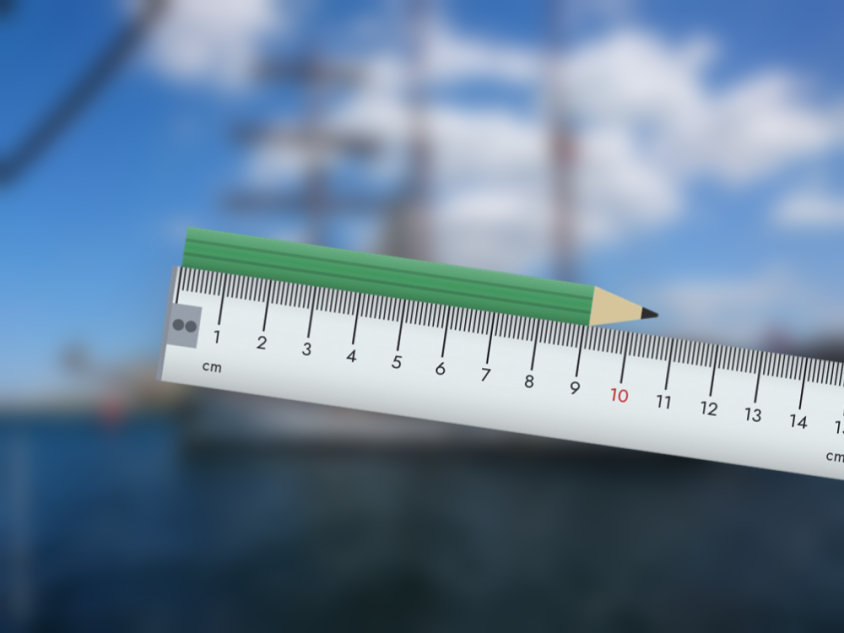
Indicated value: 10.6 cm
